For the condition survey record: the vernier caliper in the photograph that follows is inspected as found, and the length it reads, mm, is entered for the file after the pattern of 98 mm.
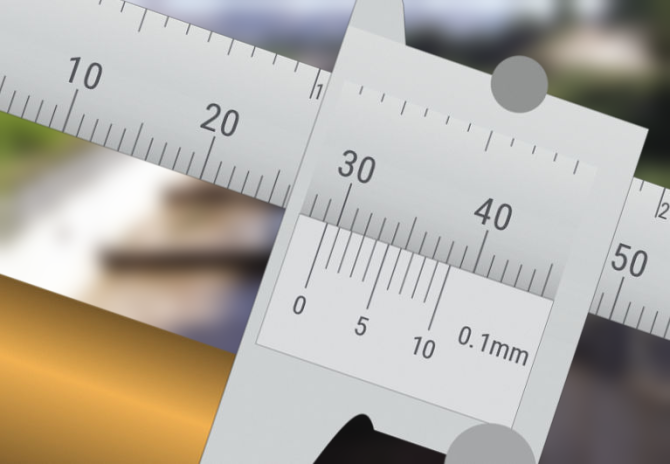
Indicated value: 29.3 mm
